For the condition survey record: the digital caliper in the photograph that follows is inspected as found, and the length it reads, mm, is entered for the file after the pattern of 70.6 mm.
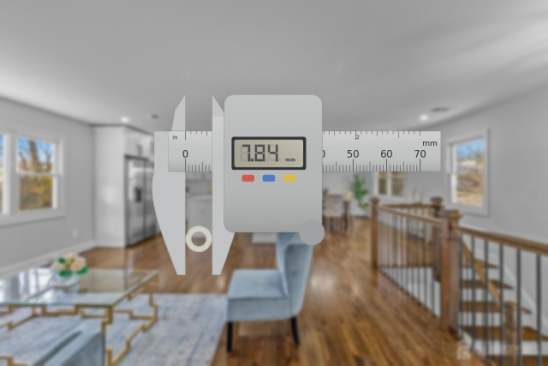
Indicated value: 7.84 mm
